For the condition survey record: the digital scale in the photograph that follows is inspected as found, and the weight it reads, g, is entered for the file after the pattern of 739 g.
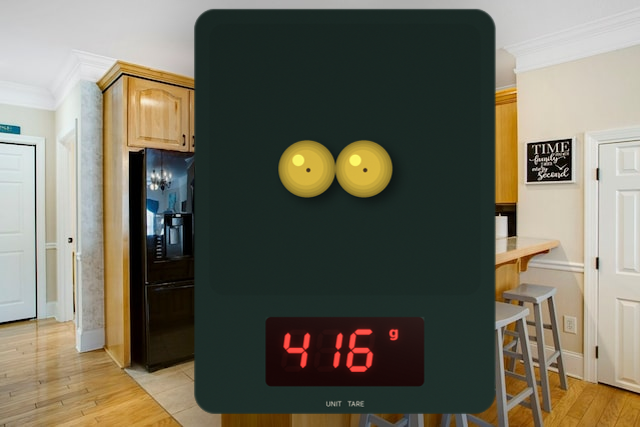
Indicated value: 416 g
